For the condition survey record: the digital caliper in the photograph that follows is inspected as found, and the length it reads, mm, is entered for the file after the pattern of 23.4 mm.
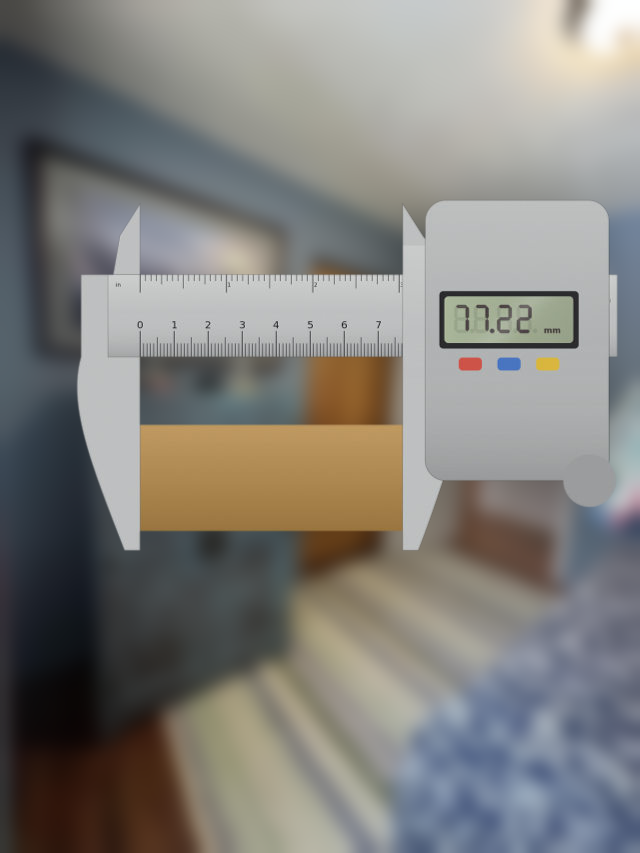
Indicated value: 77.22 mm
